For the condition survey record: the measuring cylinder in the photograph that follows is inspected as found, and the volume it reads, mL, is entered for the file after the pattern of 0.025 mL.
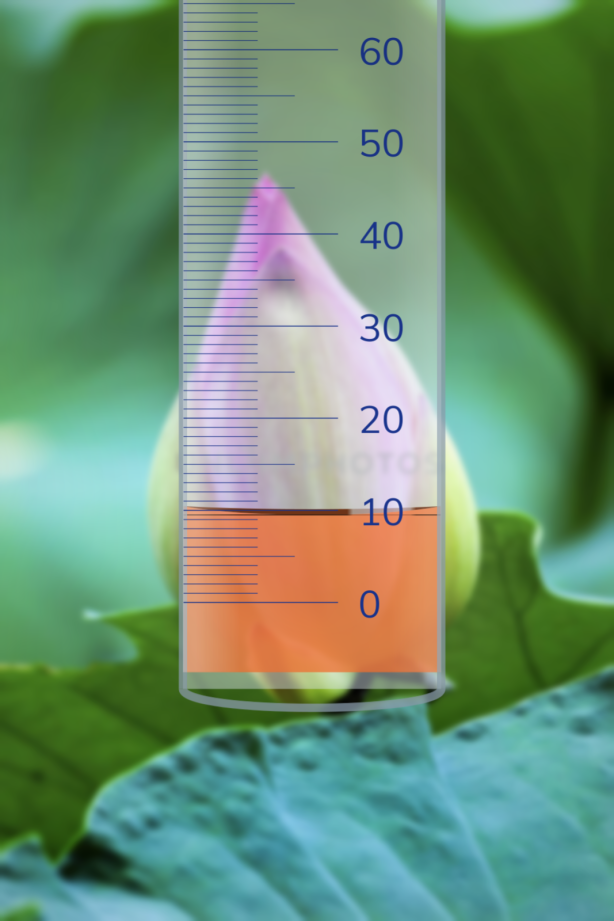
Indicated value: 9.5 mL
